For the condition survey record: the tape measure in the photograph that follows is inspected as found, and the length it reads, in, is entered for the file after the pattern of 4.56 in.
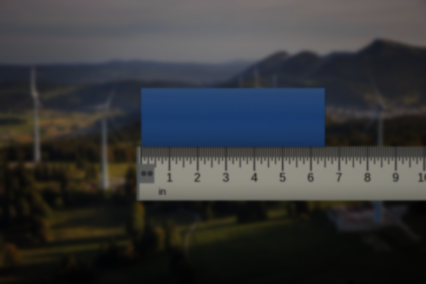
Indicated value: 6.5 in
